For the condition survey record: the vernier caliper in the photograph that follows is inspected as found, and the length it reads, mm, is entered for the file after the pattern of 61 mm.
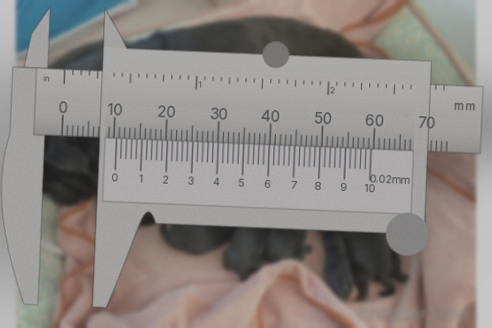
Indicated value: 10.5 mm
